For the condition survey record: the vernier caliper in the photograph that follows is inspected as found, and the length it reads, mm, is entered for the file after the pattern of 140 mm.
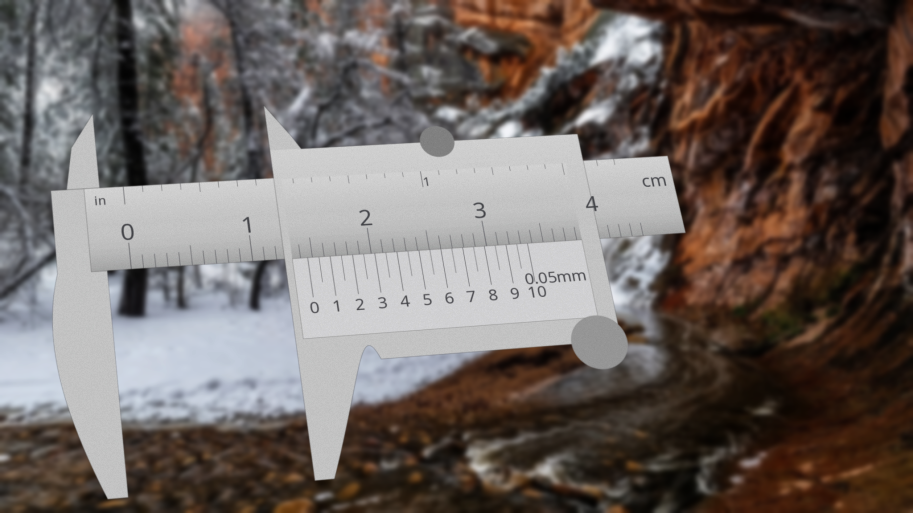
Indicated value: 14.6 mm
